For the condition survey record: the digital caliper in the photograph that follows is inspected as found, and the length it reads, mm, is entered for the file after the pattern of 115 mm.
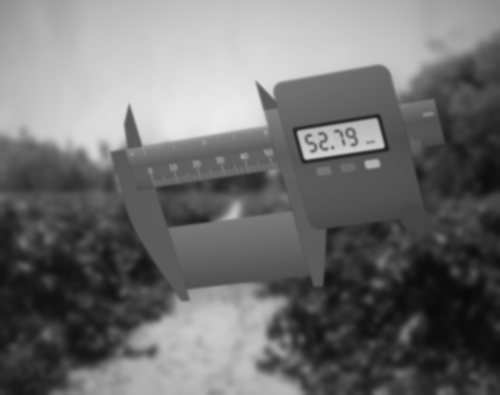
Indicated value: 52.79 mm
